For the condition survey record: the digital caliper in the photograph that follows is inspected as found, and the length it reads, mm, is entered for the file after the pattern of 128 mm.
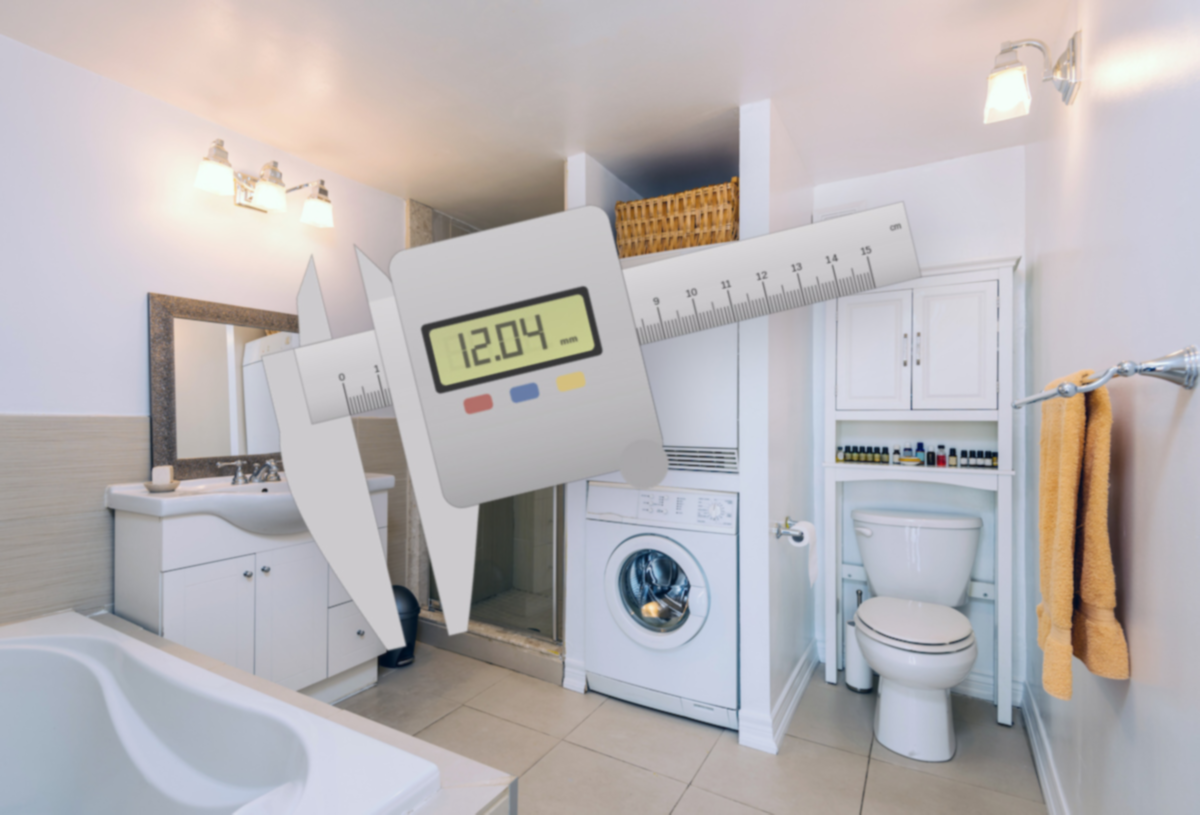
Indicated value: 12.04 mm
